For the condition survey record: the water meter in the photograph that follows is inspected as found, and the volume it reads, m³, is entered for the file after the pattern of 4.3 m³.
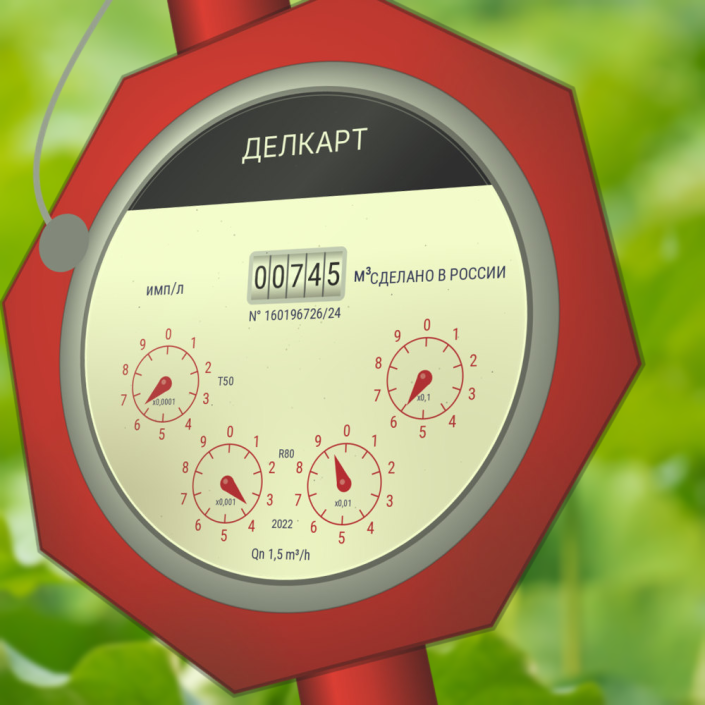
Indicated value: 745.5936 m³
